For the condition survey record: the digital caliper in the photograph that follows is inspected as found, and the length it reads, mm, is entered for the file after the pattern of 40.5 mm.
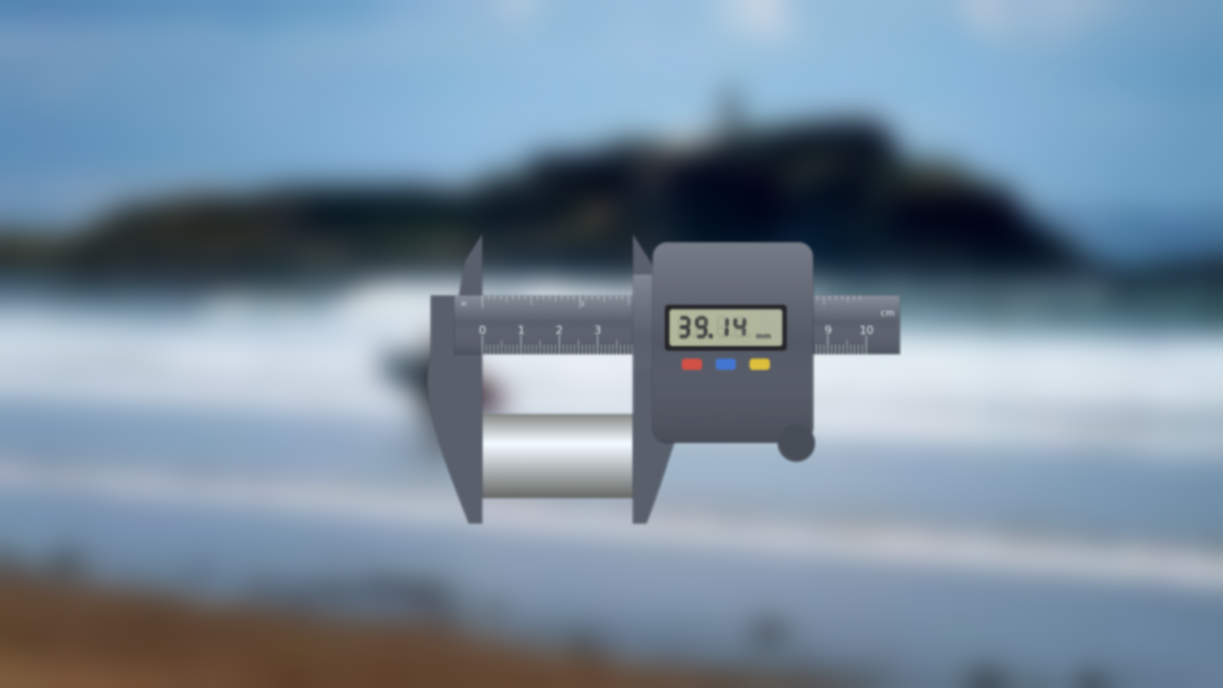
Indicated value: 39.14 mm
